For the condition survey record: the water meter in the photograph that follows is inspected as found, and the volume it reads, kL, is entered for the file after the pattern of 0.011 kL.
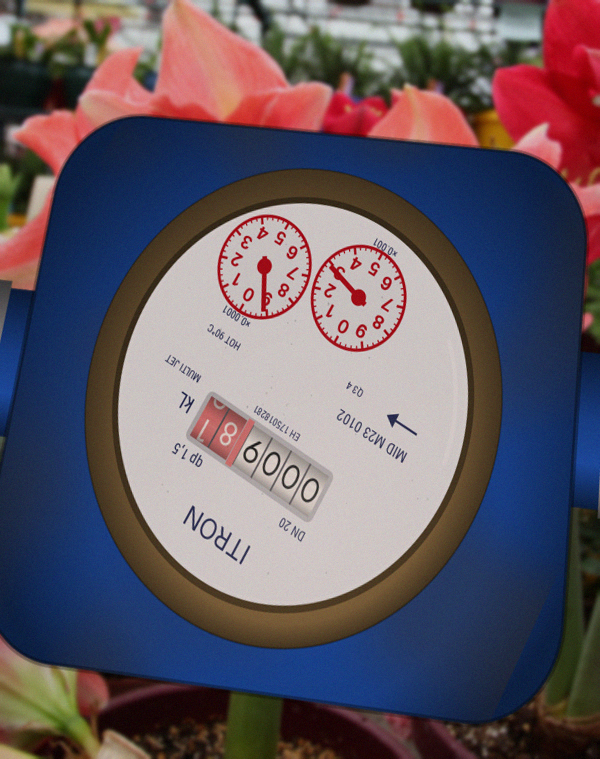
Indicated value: 9.8129 kL
